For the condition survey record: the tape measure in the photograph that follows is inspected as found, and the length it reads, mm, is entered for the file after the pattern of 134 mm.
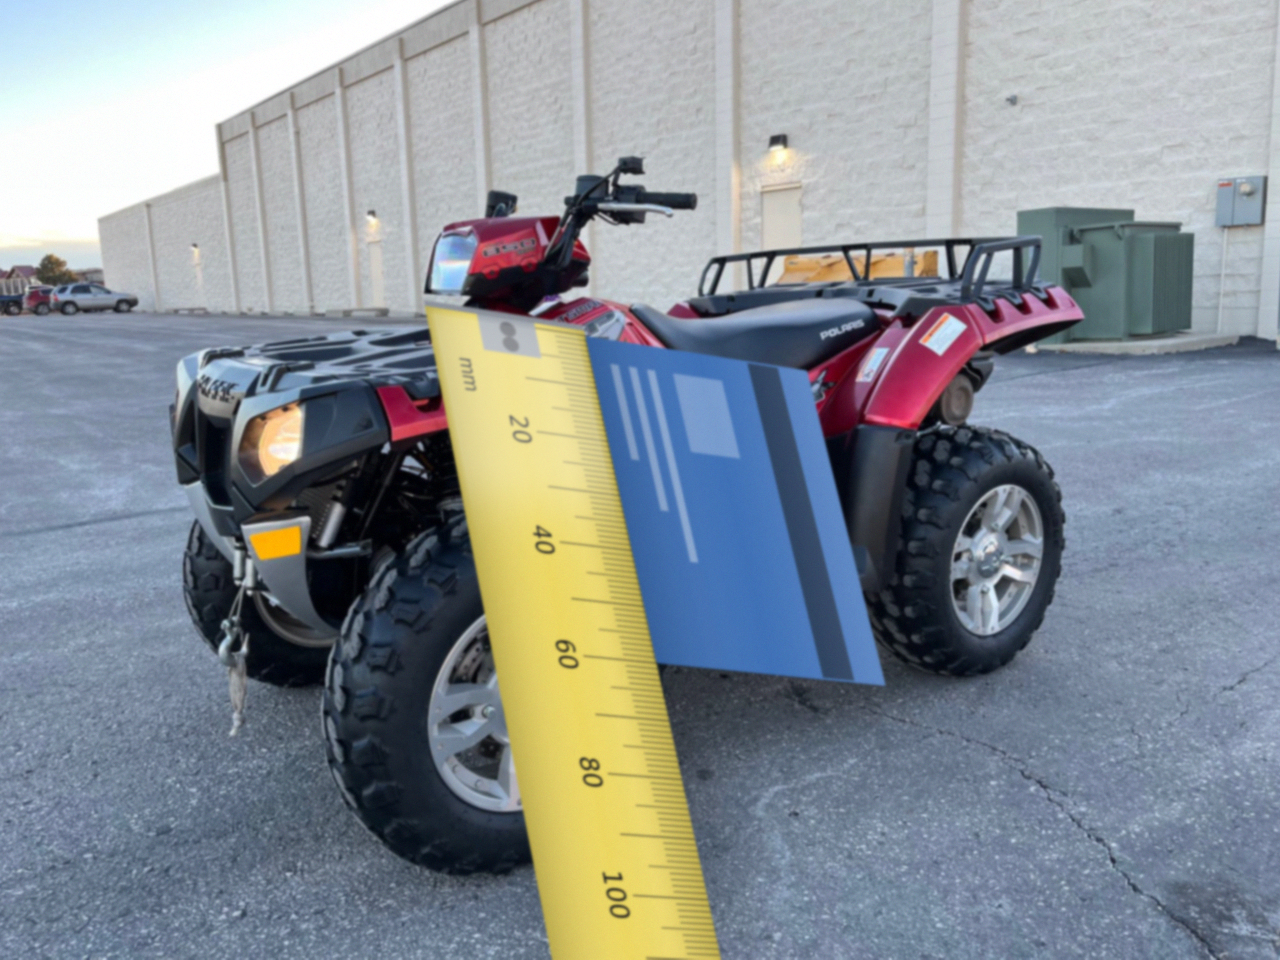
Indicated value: 60 mm
